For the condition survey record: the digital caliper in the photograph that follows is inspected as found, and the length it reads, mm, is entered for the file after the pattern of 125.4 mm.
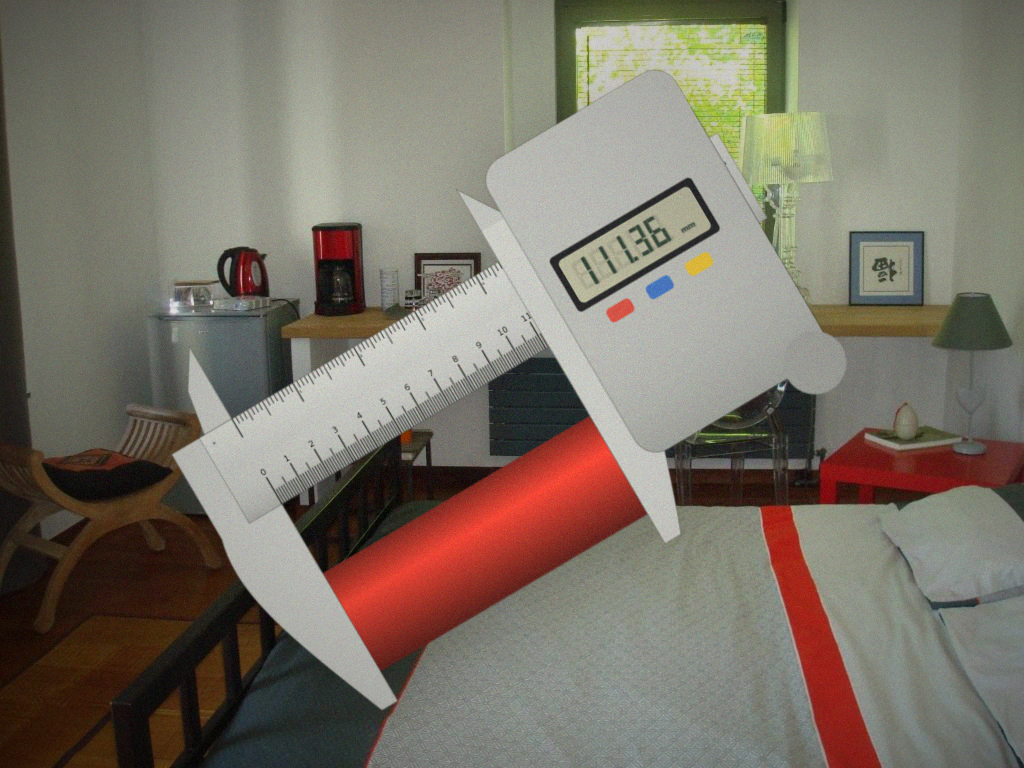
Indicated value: 111.36 mm
